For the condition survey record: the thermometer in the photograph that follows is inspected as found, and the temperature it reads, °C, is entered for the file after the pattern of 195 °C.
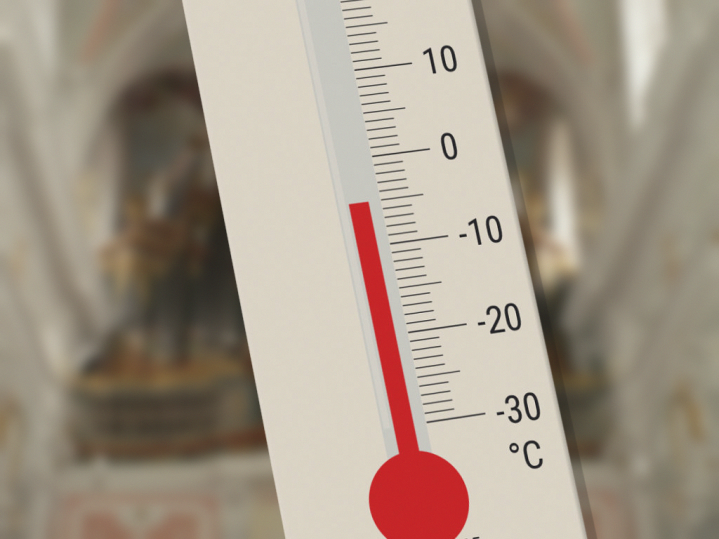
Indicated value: -5 °C
